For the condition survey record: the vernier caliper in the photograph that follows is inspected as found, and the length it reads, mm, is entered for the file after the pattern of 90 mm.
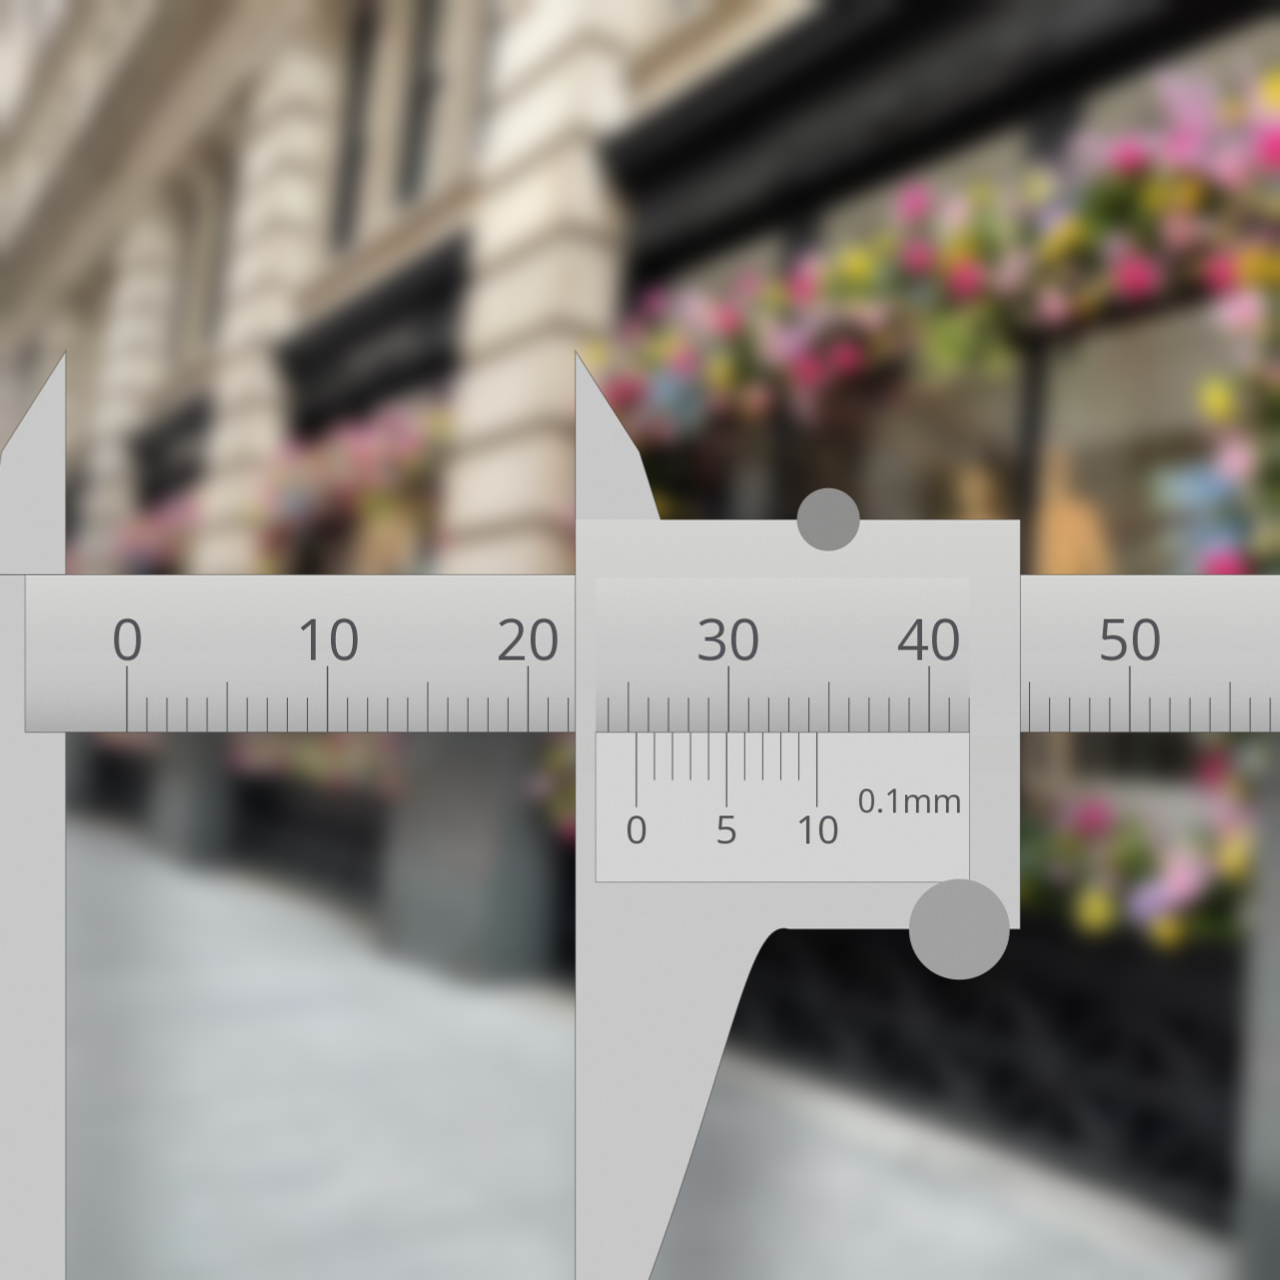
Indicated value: 25.4 mm
